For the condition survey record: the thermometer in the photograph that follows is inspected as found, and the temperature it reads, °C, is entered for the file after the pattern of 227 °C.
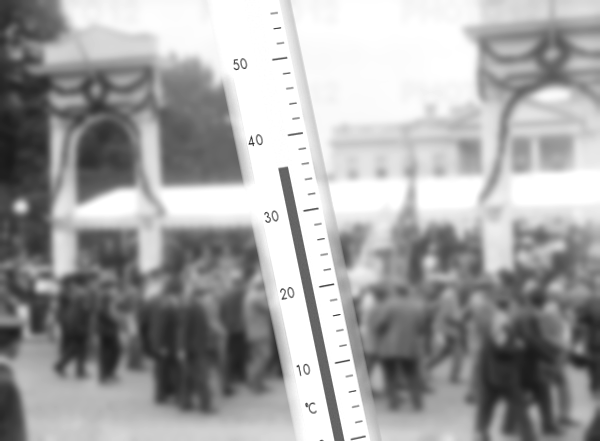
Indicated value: 36 °C
